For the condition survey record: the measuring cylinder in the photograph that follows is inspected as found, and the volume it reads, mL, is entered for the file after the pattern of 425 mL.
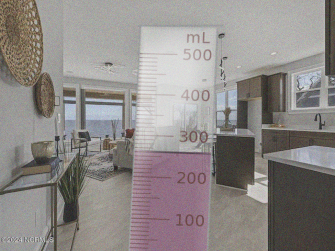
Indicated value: 260 mL
